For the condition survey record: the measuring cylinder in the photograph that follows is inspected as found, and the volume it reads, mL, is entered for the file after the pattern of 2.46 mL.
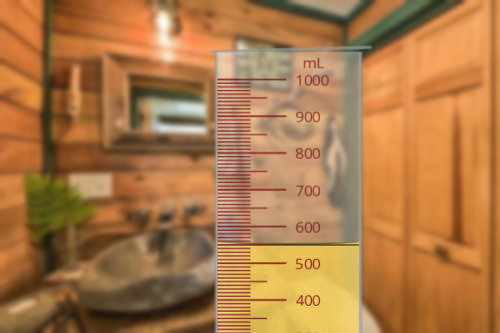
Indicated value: 550 mL
